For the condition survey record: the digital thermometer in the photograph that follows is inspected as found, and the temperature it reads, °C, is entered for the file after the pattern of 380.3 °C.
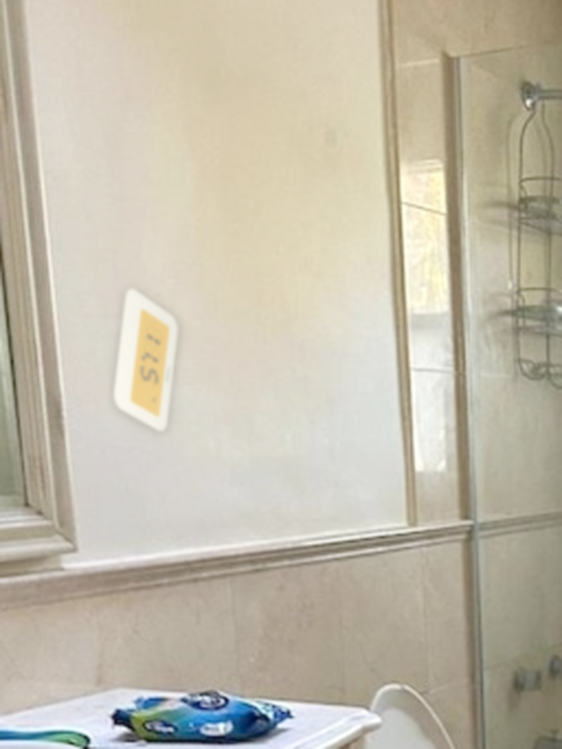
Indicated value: 11.5 °C
